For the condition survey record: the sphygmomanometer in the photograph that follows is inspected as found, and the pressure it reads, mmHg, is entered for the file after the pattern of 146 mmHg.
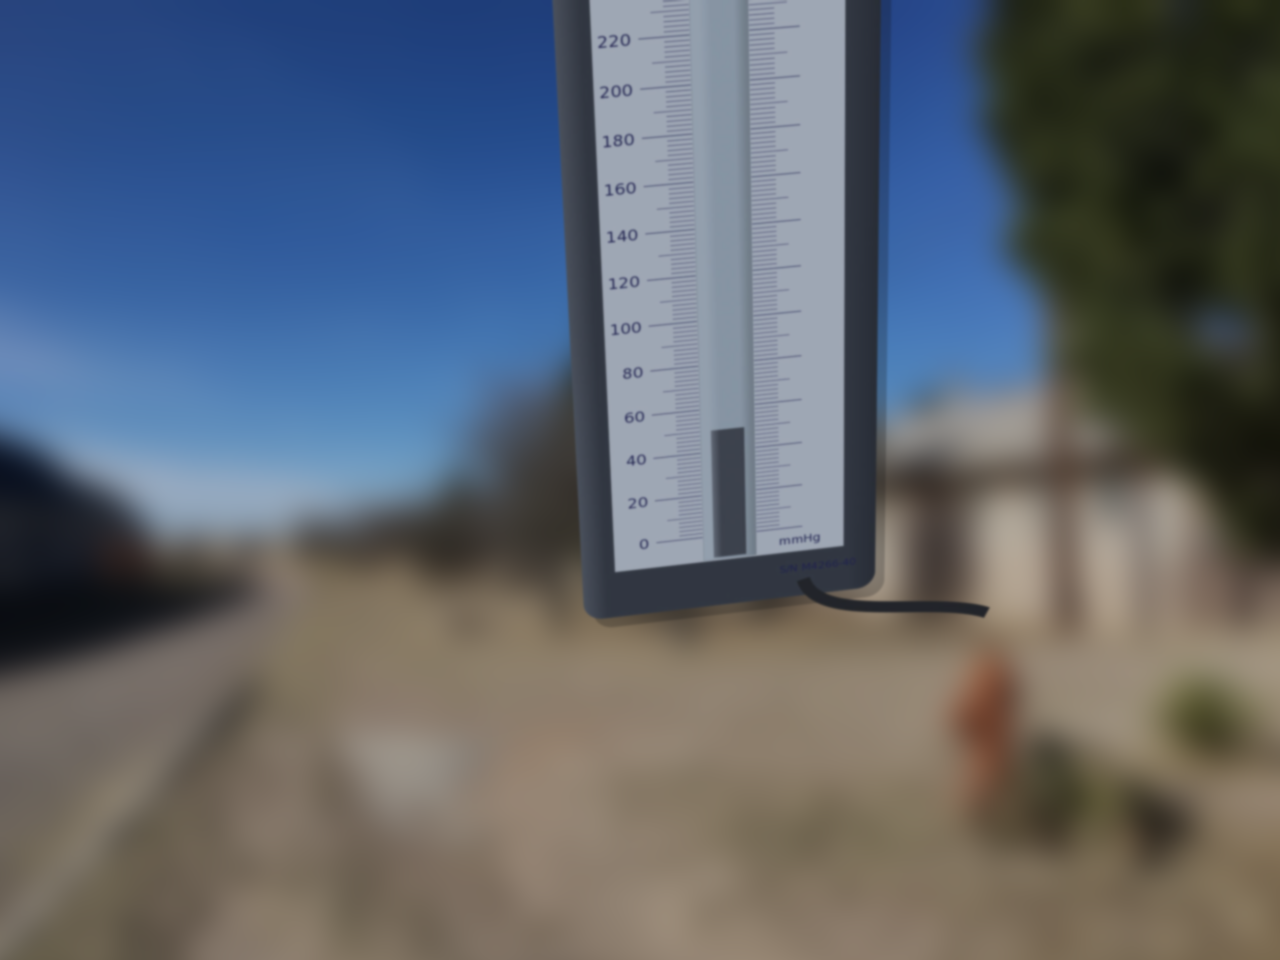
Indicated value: 50 mmHg
